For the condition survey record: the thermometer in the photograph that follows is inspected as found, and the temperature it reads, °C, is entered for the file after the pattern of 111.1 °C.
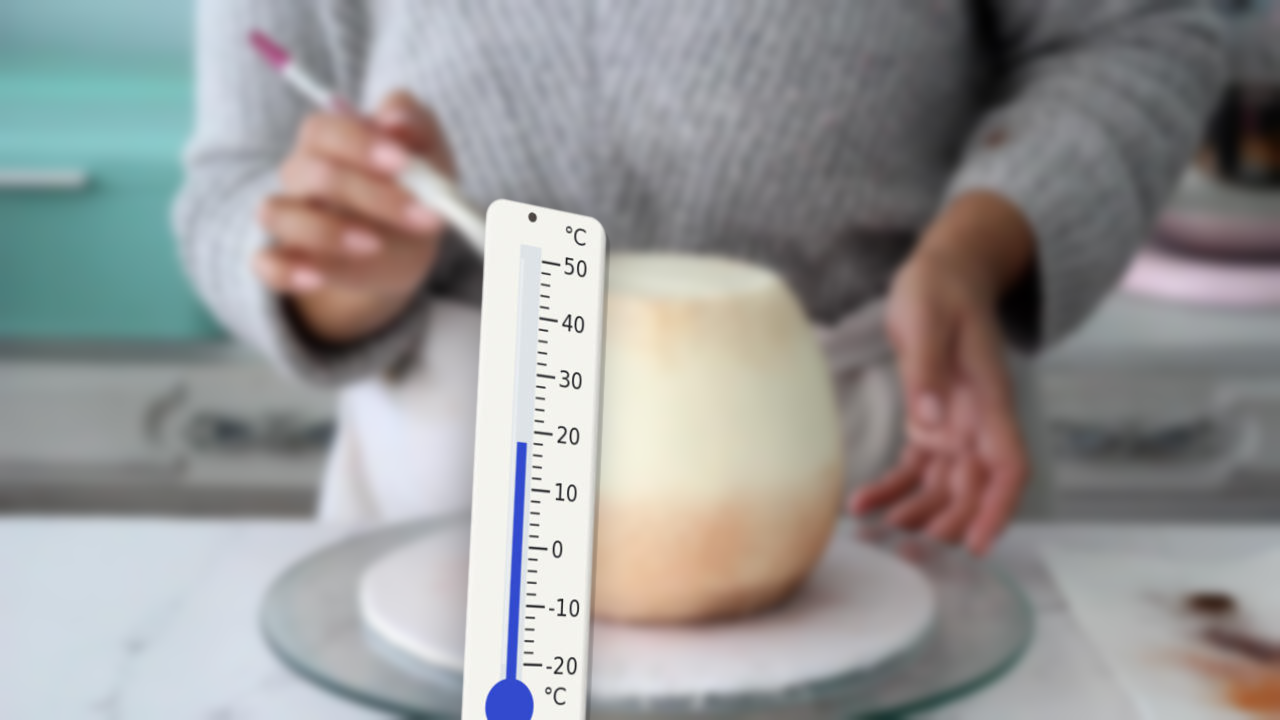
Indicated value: 18 °C
